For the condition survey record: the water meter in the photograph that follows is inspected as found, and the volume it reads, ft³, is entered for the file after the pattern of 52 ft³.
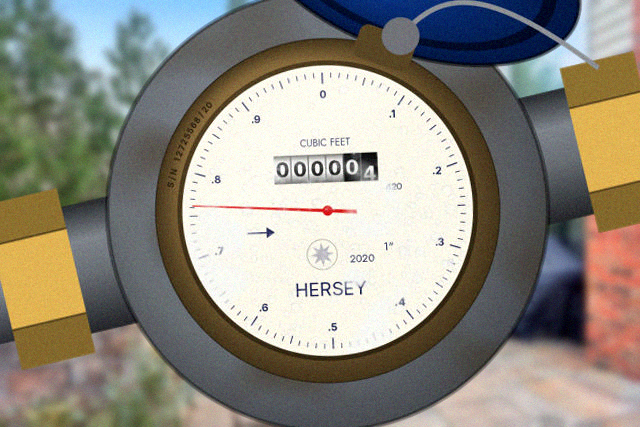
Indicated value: 3.76 ft³
